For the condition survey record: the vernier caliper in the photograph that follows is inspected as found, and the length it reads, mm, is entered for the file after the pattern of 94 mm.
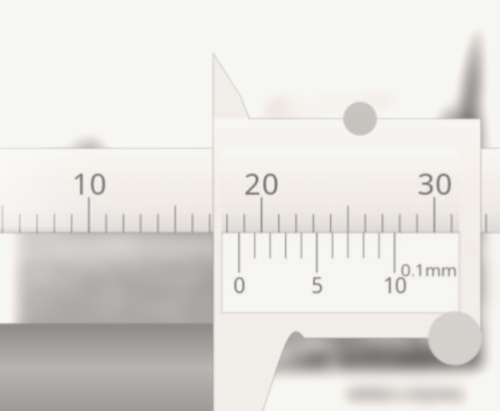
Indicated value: 18.7 mm
